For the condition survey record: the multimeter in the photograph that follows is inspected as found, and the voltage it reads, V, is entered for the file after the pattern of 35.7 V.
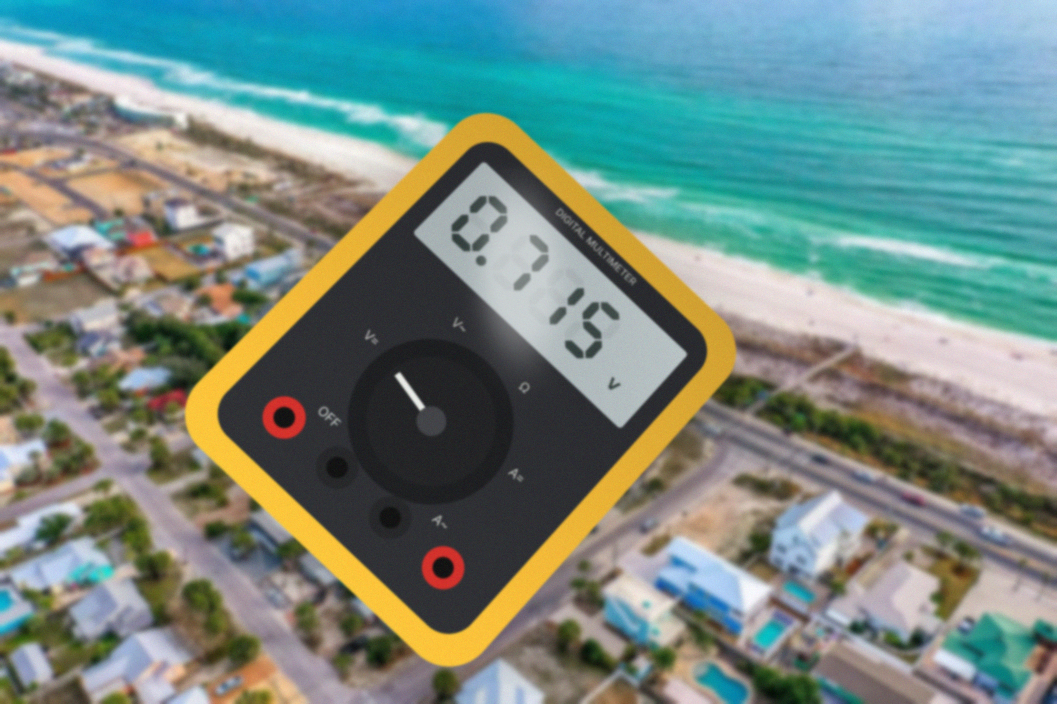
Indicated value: 0.715 V
